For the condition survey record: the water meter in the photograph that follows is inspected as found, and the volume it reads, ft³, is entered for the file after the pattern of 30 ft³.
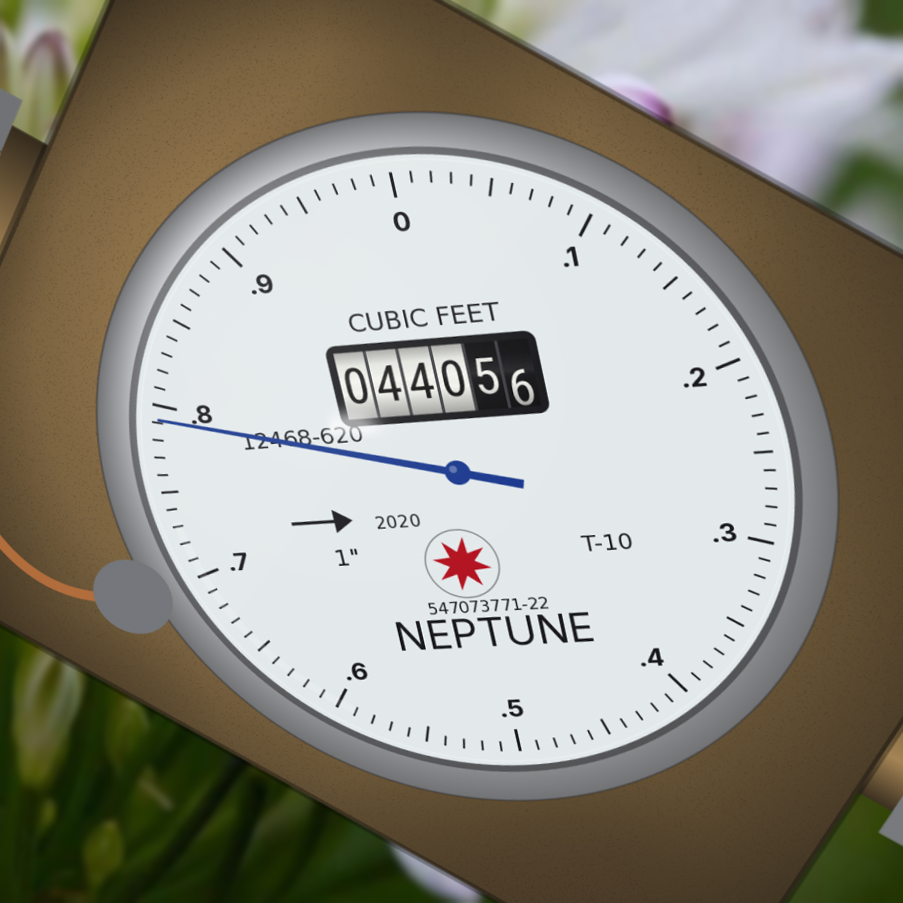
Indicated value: 44055.79 ft³
